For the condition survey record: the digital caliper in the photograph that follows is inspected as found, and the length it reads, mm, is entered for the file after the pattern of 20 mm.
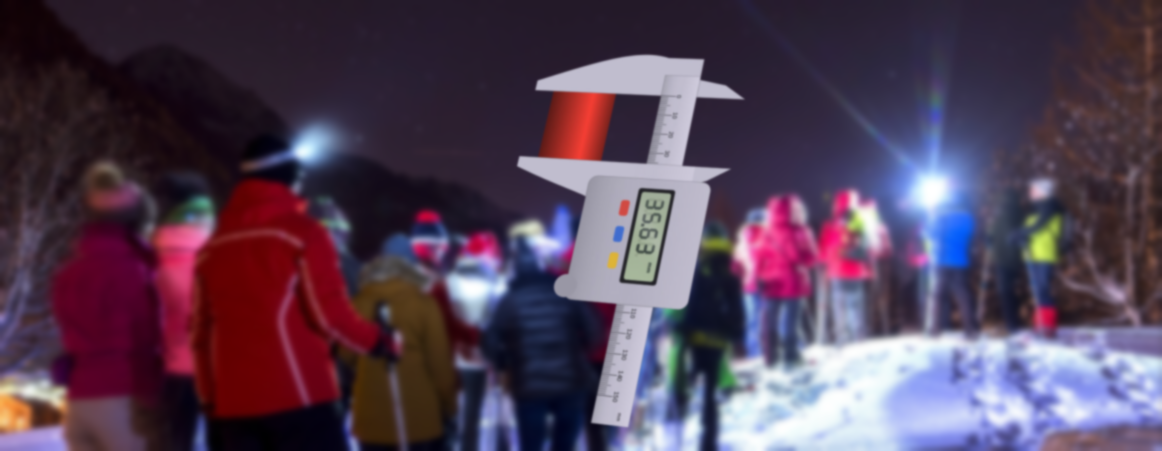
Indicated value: 35.63 mm
